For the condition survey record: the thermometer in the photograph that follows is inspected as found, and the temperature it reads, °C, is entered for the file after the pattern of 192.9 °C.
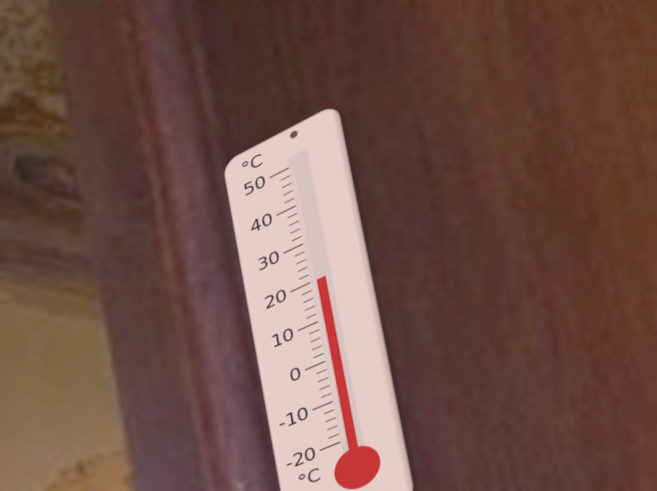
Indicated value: 20 °C
